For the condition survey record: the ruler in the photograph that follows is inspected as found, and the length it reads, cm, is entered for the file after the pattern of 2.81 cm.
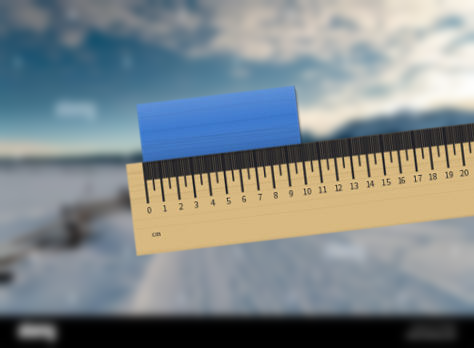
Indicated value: 10 cm
